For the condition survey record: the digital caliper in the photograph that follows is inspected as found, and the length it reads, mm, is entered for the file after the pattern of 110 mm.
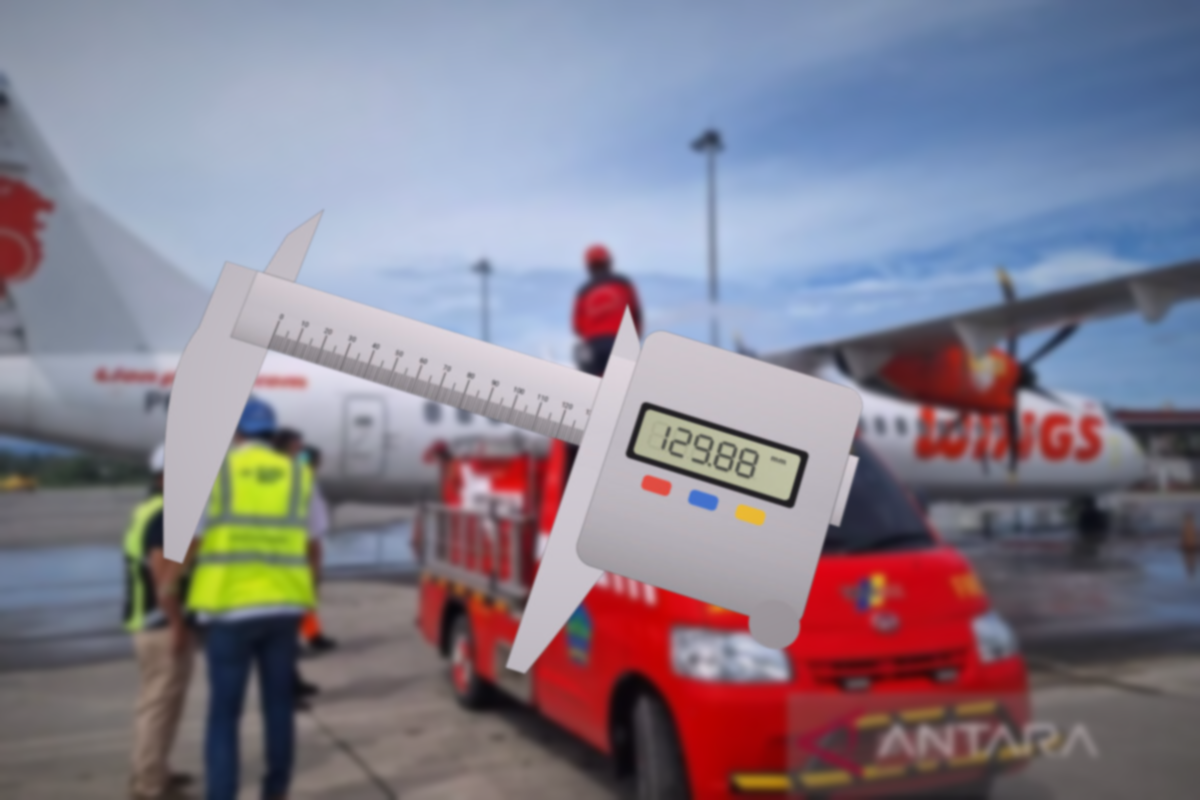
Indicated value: 129.88 mm
